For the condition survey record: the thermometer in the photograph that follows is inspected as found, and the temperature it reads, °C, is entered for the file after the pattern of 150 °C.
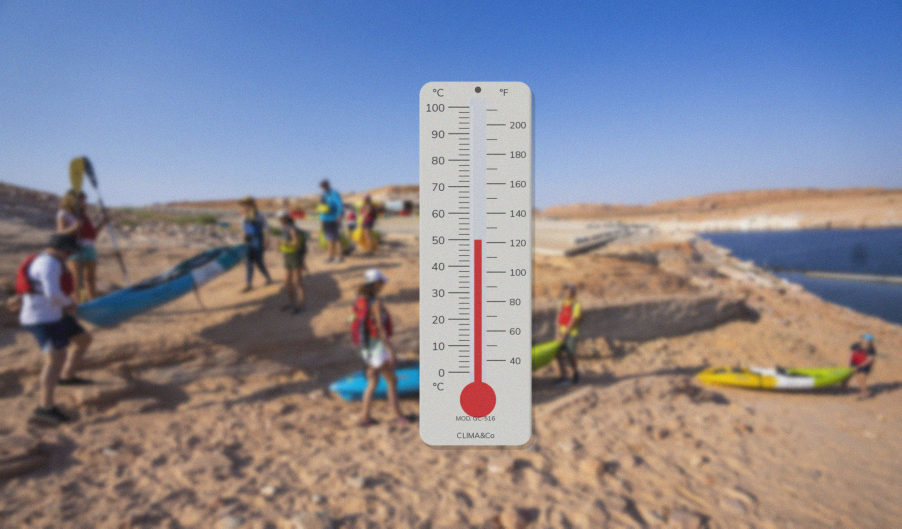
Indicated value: 50 °C
